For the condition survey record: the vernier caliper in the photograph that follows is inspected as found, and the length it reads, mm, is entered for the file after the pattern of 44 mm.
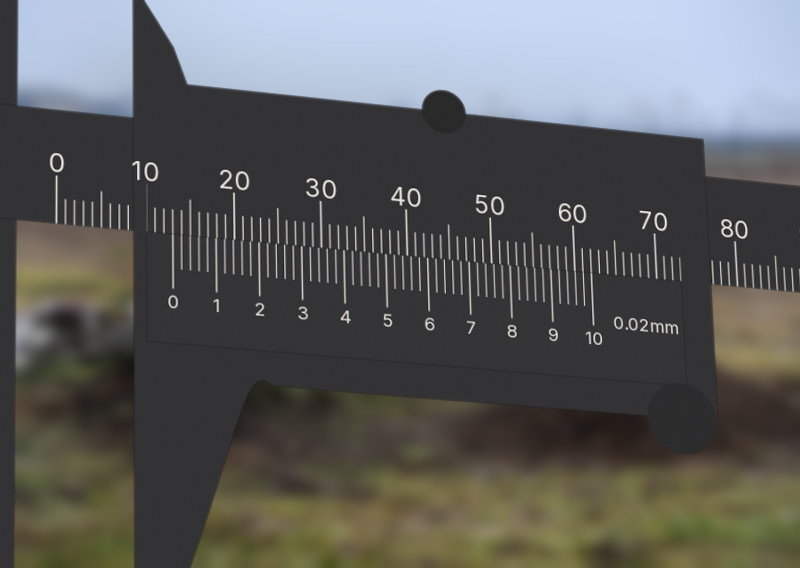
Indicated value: 13.0 mm
